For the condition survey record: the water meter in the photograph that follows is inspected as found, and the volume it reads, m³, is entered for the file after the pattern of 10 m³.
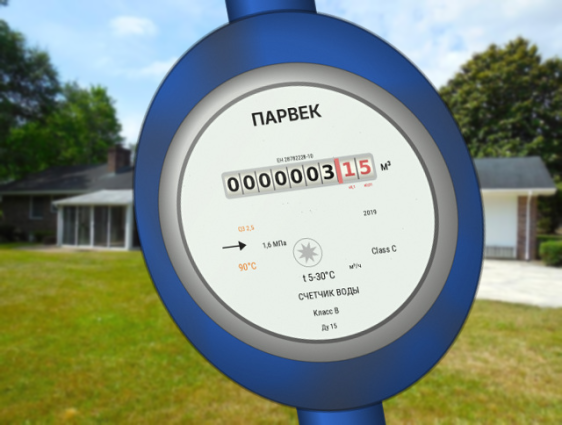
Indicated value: 3.15 m³
